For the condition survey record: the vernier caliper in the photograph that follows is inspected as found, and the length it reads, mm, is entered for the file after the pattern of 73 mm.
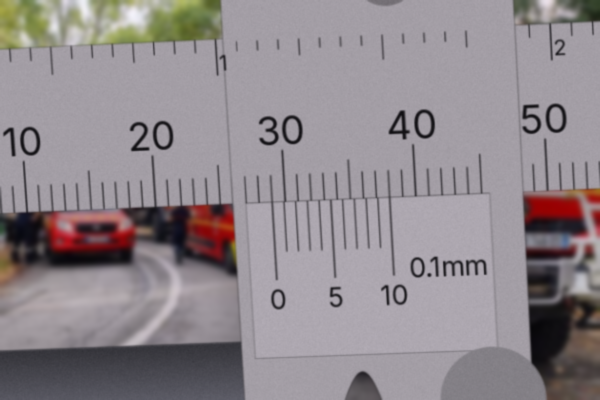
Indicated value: 29.0 mm
